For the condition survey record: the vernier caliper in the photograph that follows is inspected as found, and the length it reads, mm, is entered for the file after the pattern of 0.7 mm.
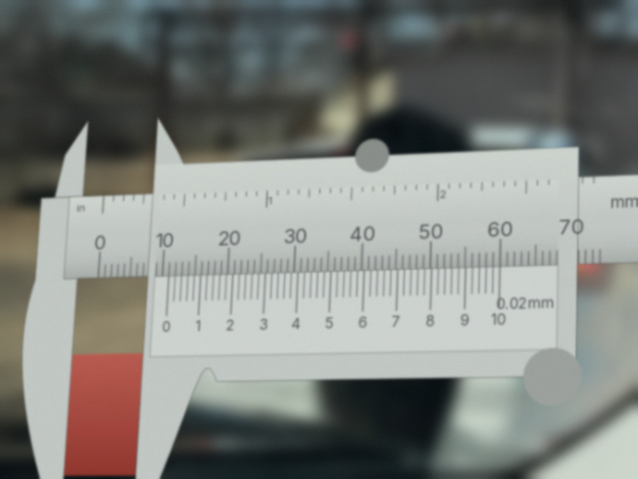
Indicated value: 11.0 mm
